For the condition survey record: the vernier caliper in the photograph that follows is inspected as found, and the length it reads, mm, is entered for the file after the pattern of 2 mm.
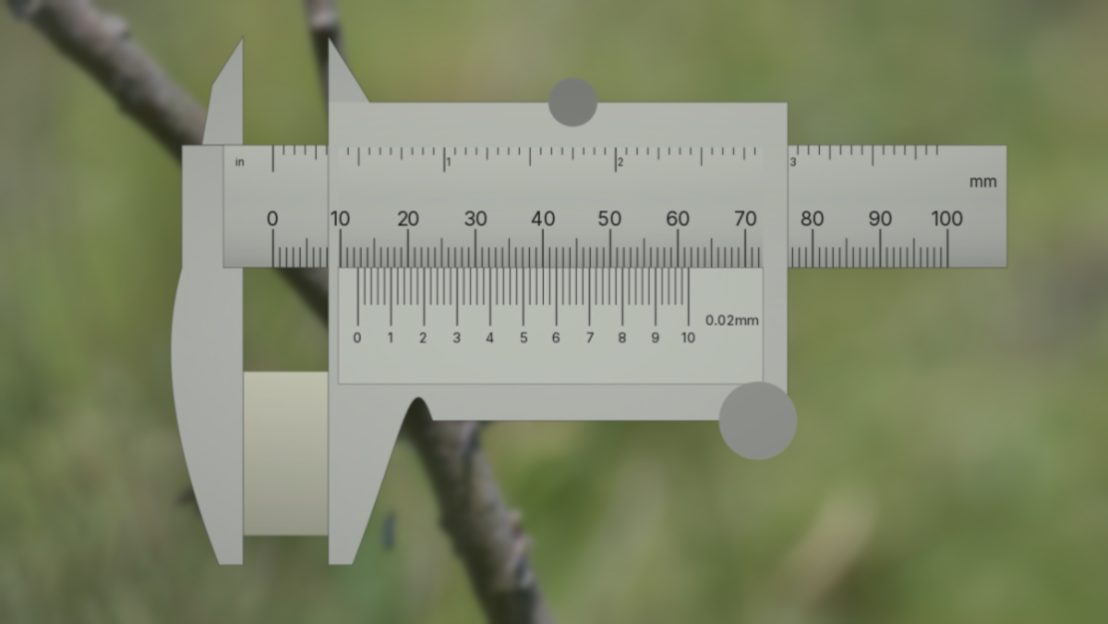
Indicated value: 12.6 mm
